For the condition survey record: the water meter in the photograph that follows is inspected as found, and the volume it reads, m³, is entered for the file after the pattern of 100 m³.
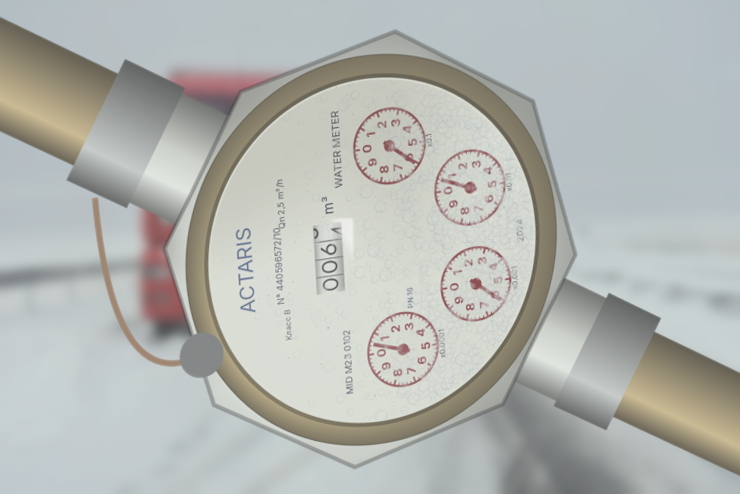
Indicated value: 63.6060 m³
